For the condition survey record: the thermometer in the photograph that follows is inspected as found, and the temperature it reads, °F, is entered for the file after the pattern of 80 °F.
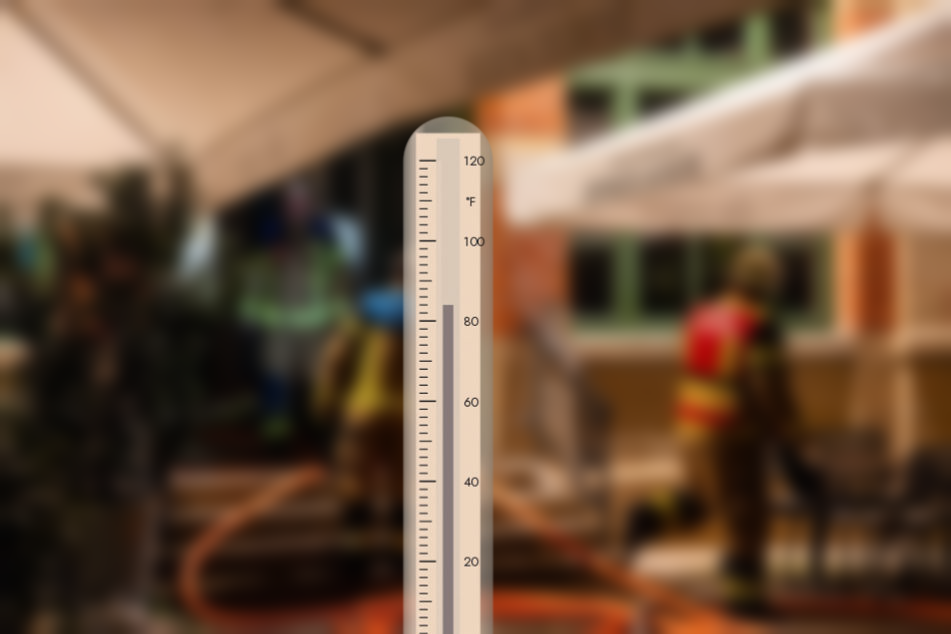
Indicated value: 84 °F
